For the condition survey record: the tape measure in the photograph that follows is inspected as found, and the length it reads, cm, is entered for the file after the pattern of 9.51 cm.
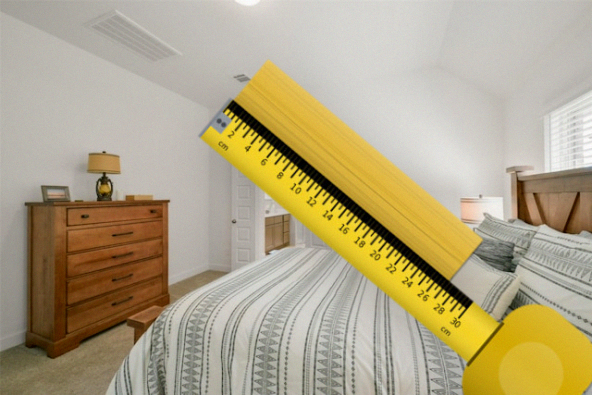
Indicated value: 27 cm
